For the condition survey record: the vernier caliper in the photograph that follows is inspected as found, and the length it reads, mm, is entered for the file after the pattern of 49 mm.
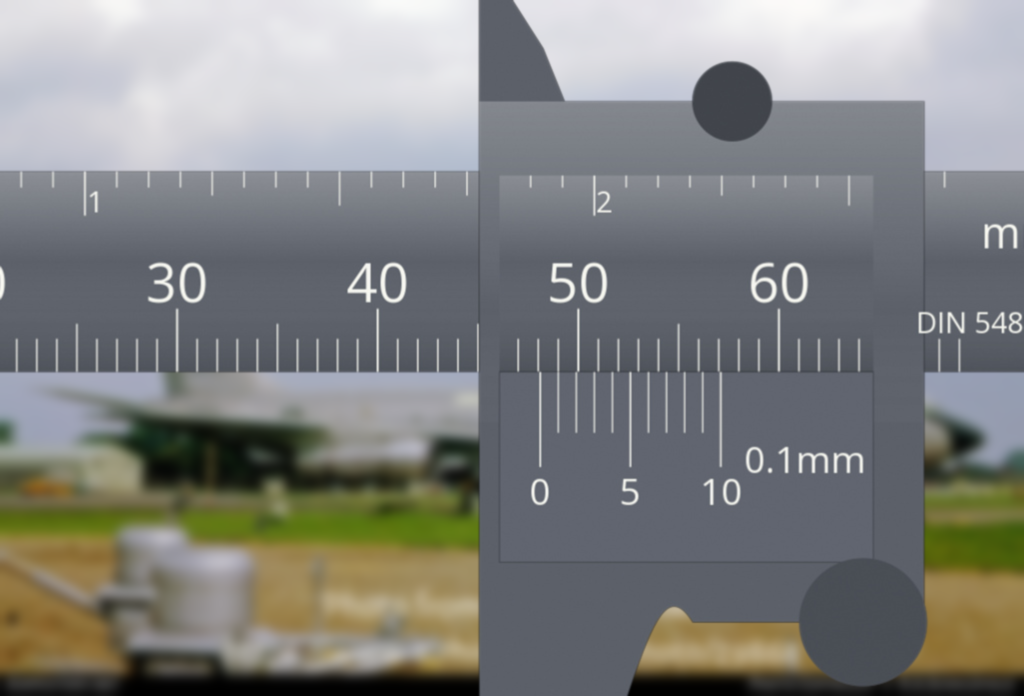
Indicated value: 48.1 mm
